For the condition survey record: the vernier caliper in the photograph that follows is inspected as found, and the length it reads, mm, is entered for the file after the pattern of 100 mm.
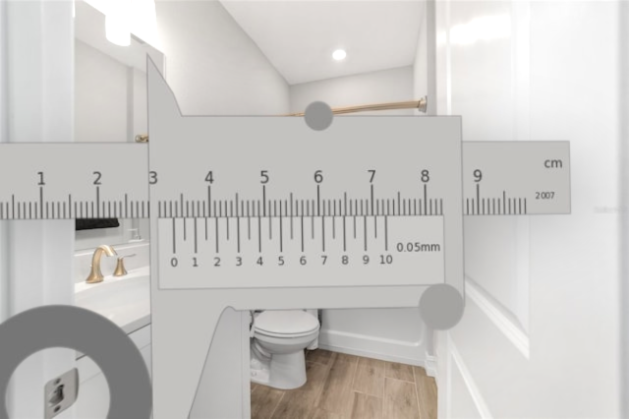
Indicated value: 33.5 mm
